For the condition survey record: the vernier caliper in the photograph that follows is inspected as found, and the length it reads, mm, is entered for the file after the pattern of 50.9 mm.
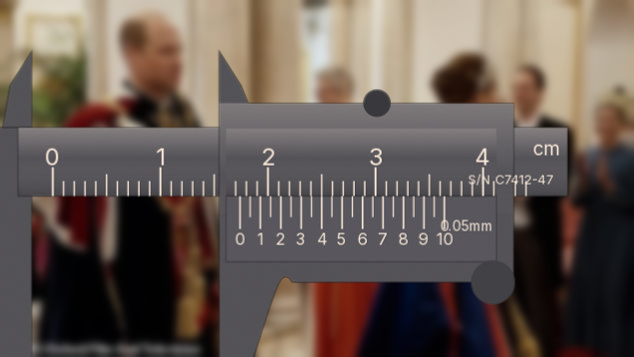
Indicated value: 17.4 mm
